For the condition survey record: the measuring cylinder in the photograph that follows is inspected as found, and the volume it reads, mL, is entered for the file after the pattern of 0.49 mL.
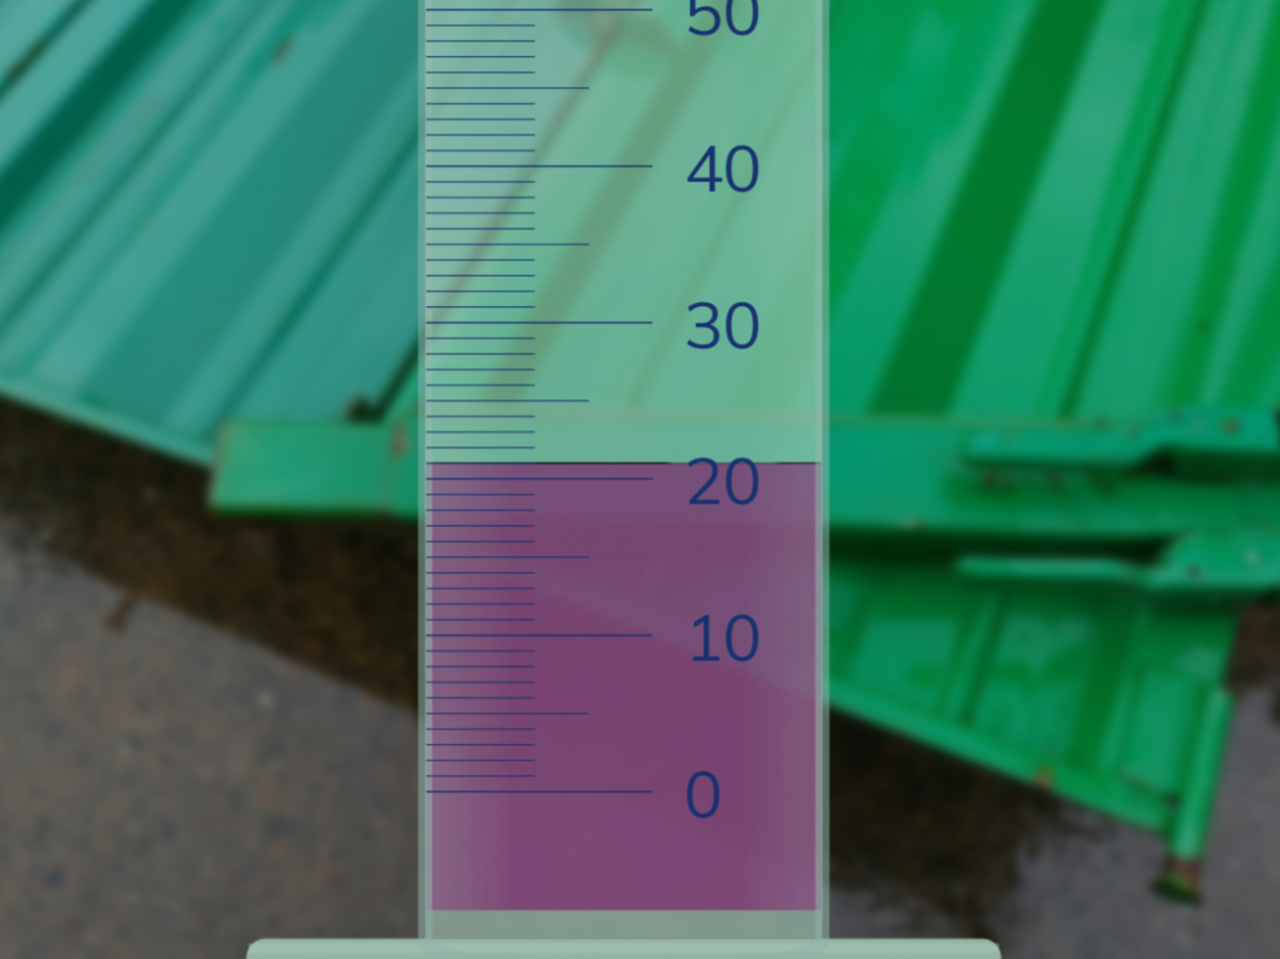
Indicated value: 21 mL
